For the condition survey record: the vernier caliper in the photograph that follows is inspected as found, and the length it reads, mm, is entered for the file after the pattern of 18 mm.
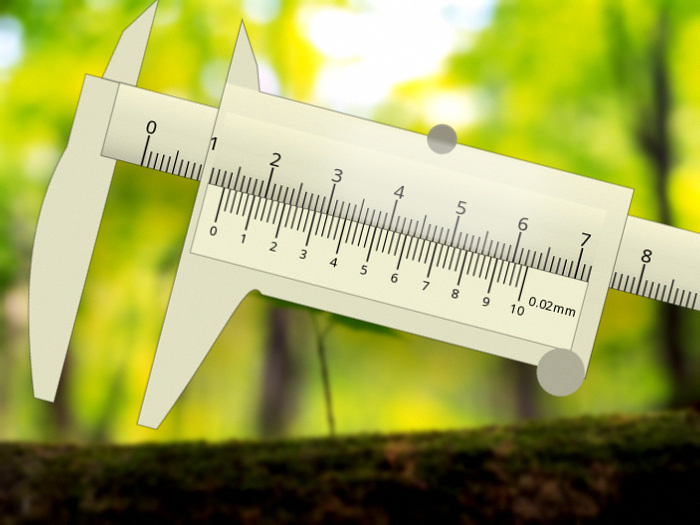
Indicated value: 13.4 mm
